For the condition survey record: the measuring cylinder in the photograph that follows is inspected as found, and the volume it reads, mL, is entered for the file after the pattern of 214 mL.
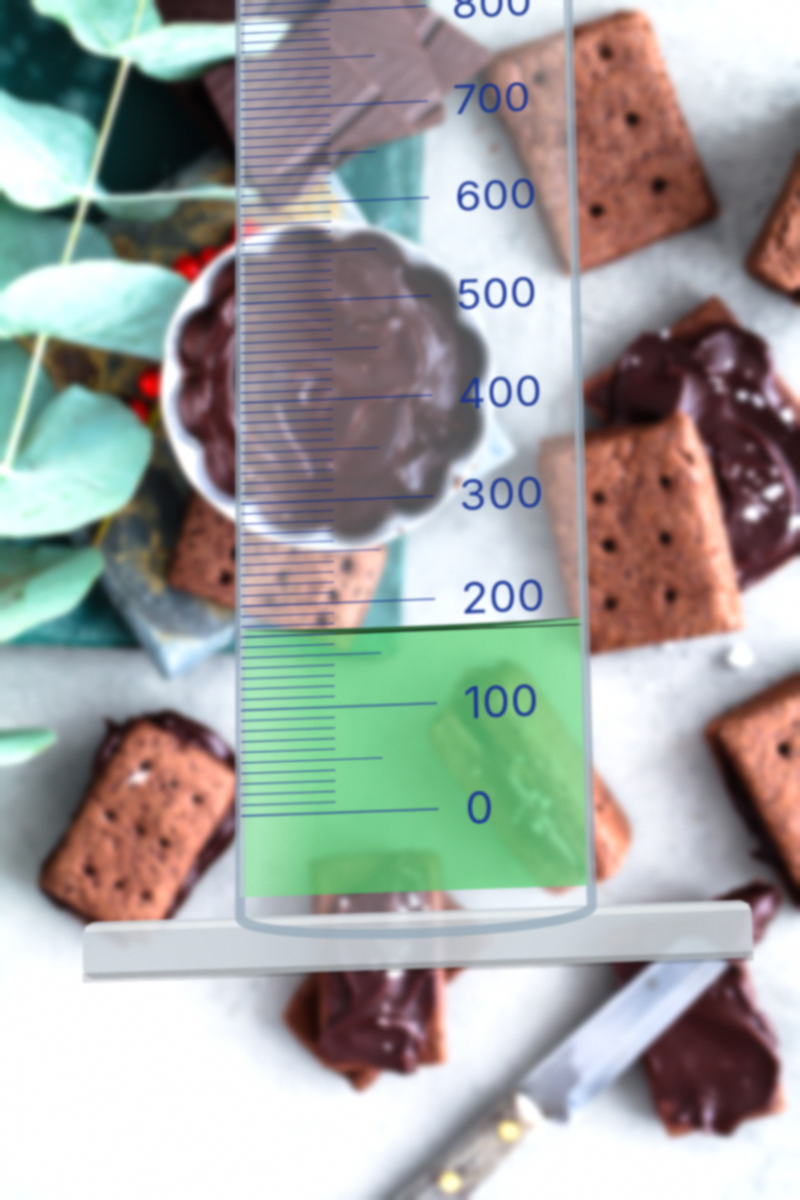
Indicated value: 170 mL
